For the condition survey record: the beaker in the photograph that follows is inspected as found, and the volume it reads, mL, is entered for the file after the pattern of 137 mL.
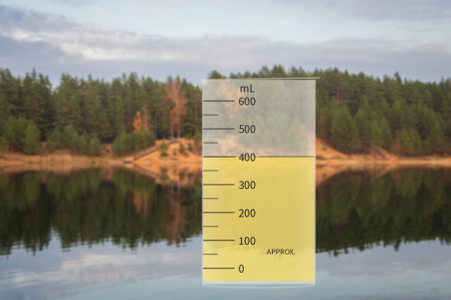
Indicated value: 400 mL
